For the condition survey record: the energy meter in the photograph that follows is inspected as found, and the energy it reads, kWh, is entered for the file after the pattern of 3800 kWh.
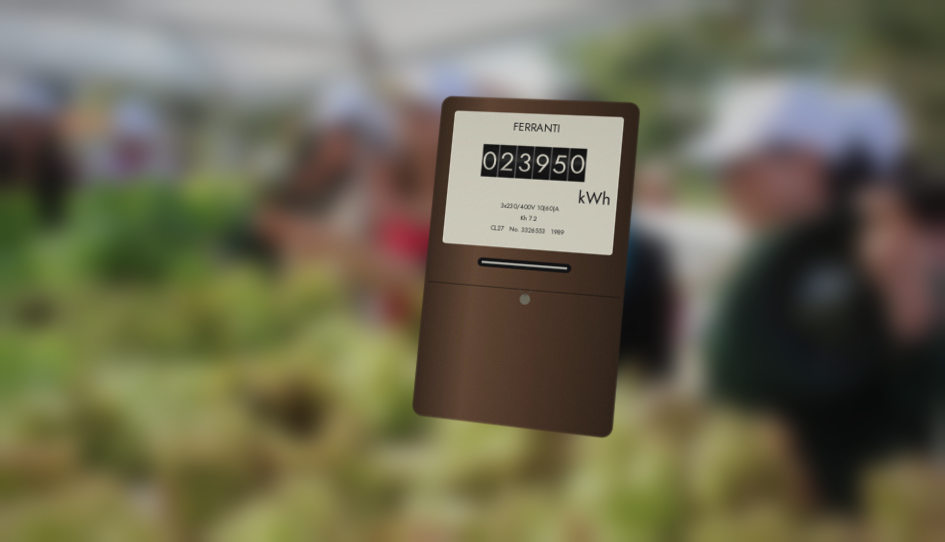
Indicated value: 23950 kWh
